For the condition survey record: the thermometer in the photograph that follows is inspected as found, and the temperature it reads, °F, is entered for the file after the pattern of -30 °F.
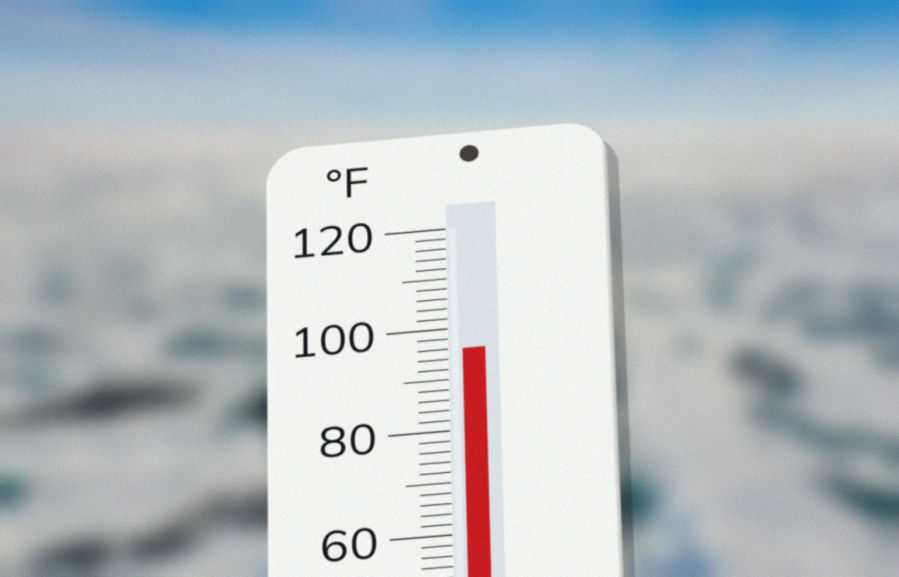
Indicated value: 96 °F
